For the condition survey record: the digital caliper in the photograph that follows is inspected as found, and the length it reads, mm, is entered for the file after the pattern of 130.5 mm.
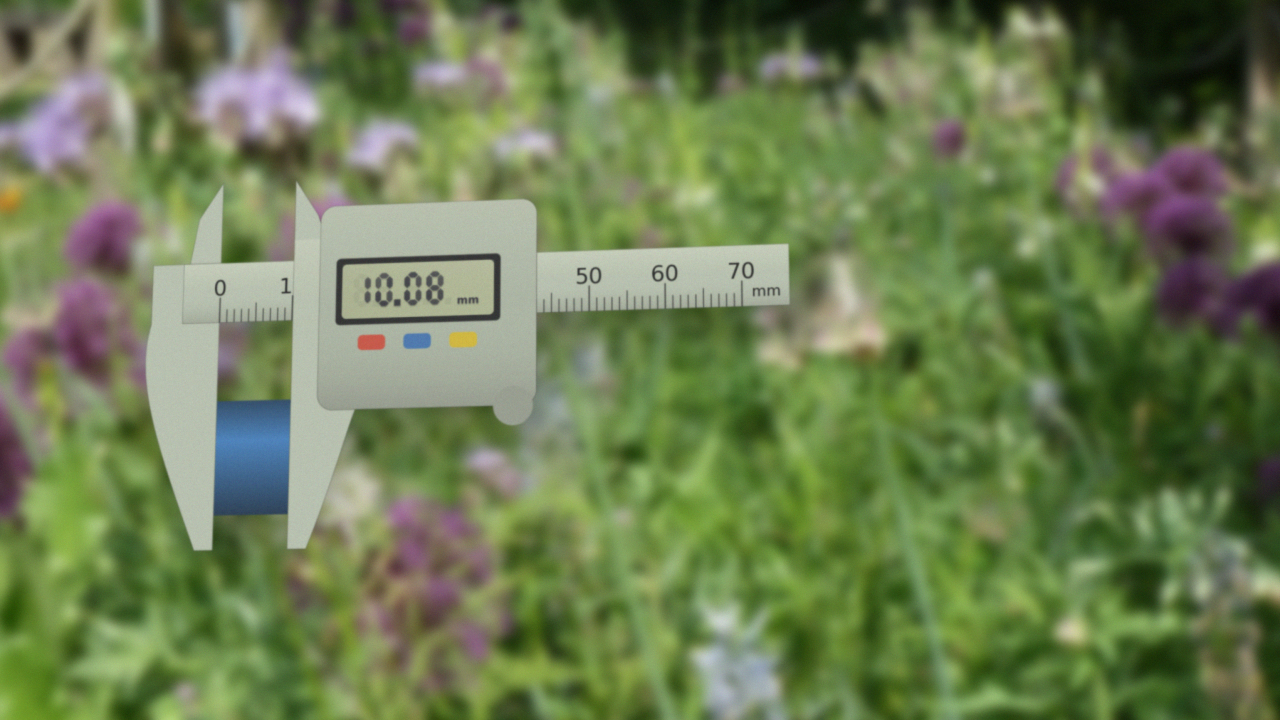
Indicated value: 10.08 mm
